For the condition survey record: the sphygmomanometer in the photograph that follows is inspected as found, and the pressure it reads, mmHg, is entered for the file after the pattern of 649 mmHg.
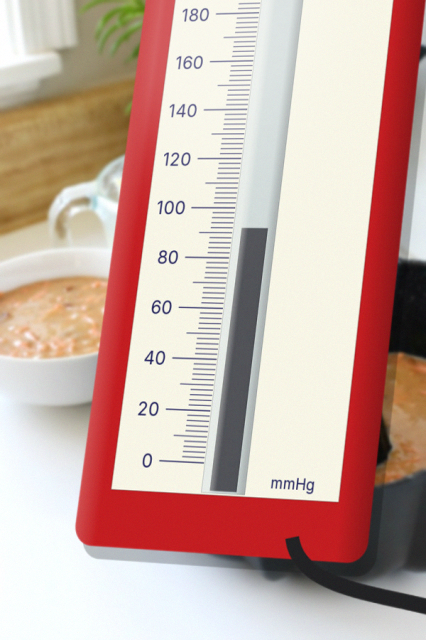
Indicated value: 92 mmHg
